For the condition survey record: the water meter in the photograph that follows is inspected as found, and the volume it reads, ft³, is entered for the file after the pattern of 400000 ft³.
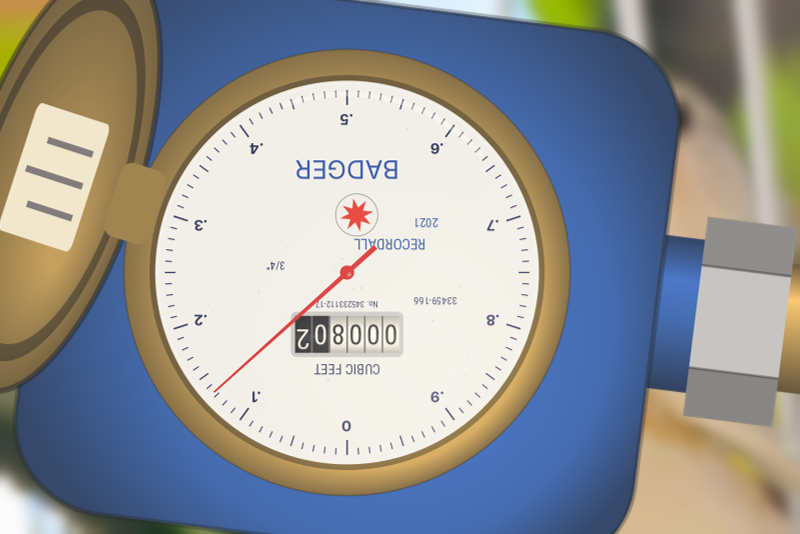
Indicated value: 802.13 ft³
